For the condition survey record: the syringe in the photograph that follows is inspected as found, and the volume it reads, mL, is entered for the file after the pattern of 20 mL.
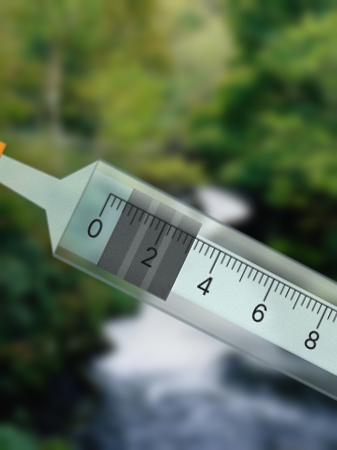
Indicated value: 0.6 mL
